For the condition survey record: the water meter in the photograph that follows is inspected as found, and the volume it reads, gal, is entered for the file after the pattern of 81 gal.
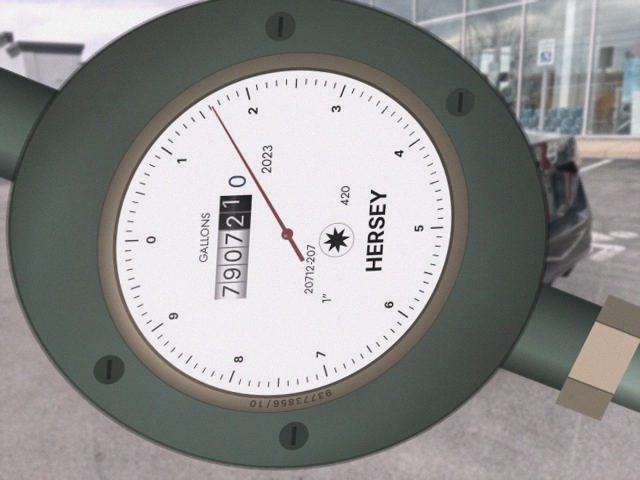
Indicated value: 7907211.6 gal
